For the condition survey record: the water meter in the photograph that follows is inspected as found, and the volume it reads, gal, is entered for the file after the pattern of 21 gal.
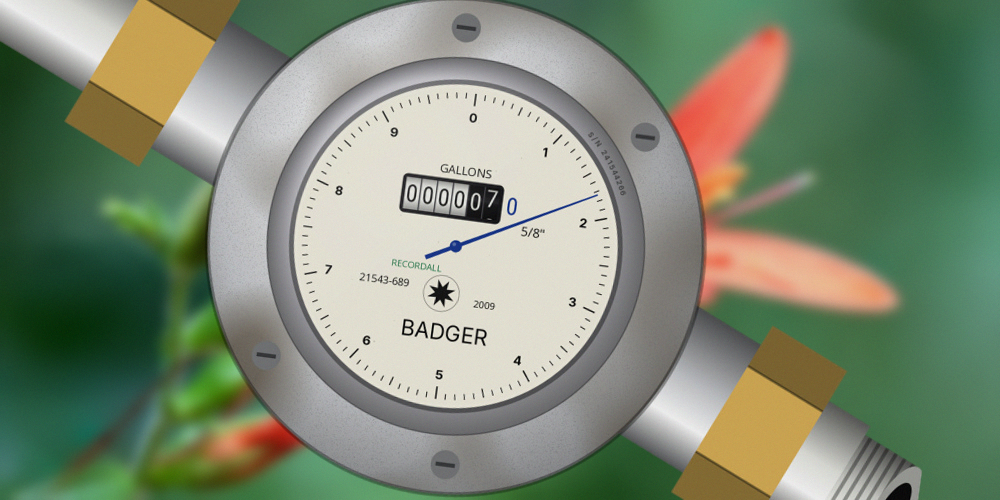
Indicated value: 71.7 gal
